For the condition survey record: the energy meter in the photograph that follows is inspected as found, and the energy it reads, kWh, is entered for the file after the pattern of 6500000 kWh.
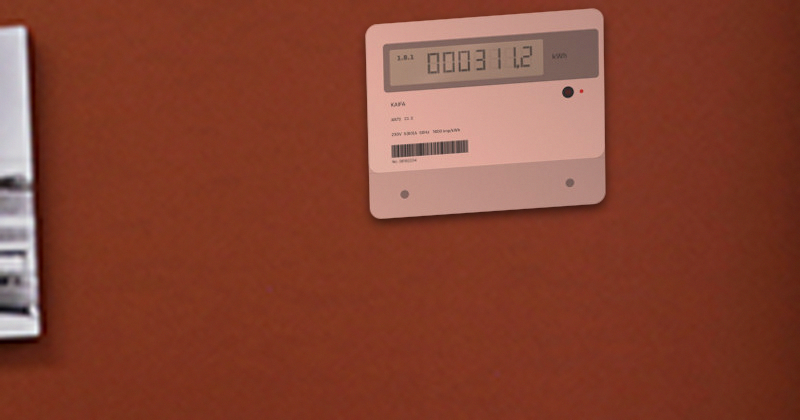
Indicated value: 311.2 kWh
